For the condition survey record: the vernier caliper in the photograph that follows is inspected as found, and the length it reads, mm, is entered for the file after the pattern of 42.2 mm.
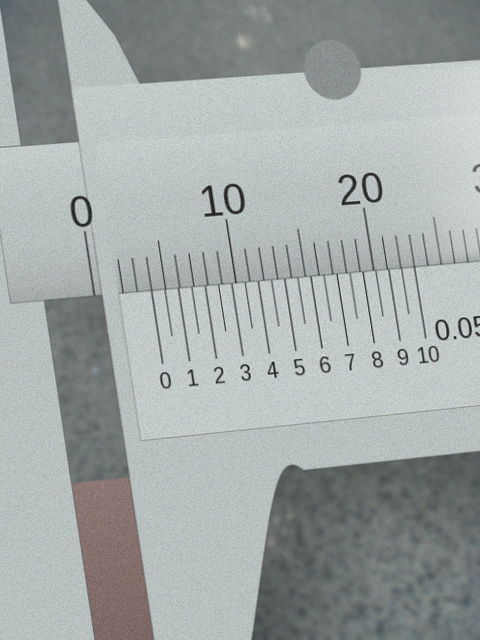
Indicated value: 4.0 mm
